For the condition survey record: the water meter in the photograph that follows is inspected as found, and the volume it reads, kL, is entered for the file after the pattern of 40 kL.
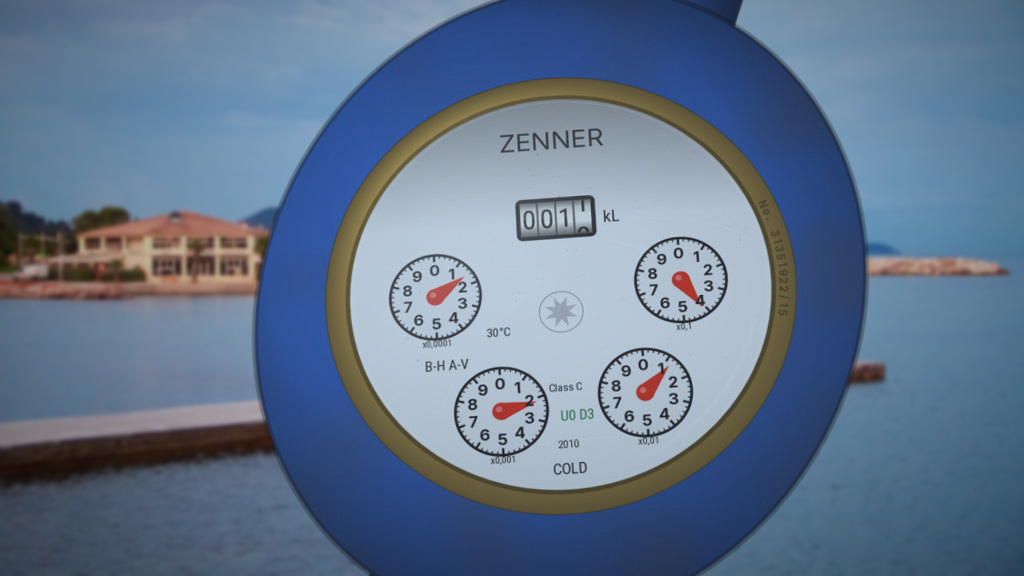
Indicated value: 11.4121 kL
